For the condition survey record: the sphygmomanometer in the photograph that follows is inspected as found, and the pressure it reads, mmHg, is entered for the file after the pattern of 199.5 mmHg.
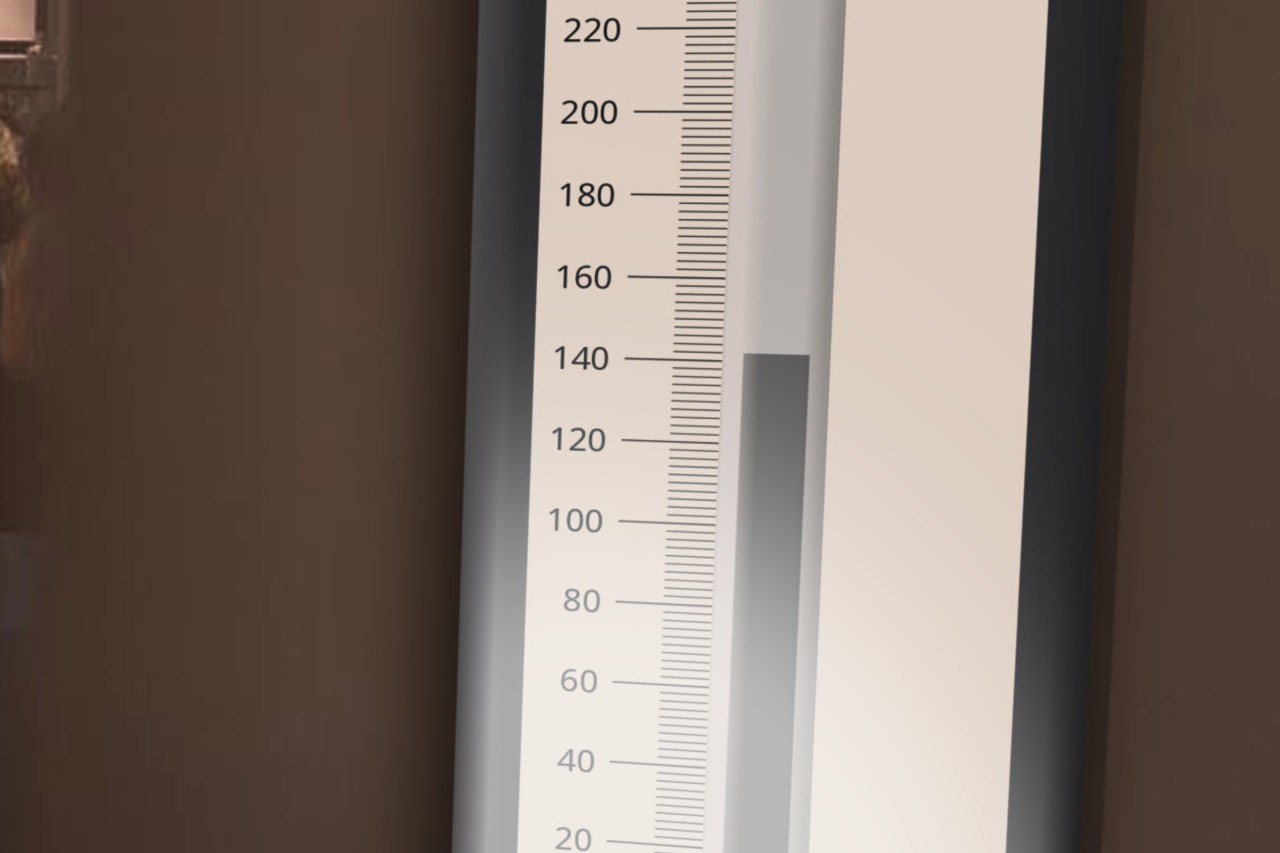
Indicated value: 142 mmHg
